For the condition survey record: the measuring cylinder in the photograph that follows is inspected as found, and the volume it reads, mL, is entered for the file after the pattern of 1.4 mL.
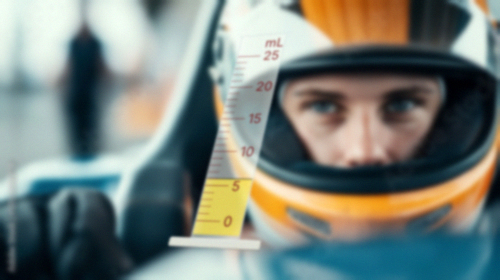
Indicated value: 6 mL
